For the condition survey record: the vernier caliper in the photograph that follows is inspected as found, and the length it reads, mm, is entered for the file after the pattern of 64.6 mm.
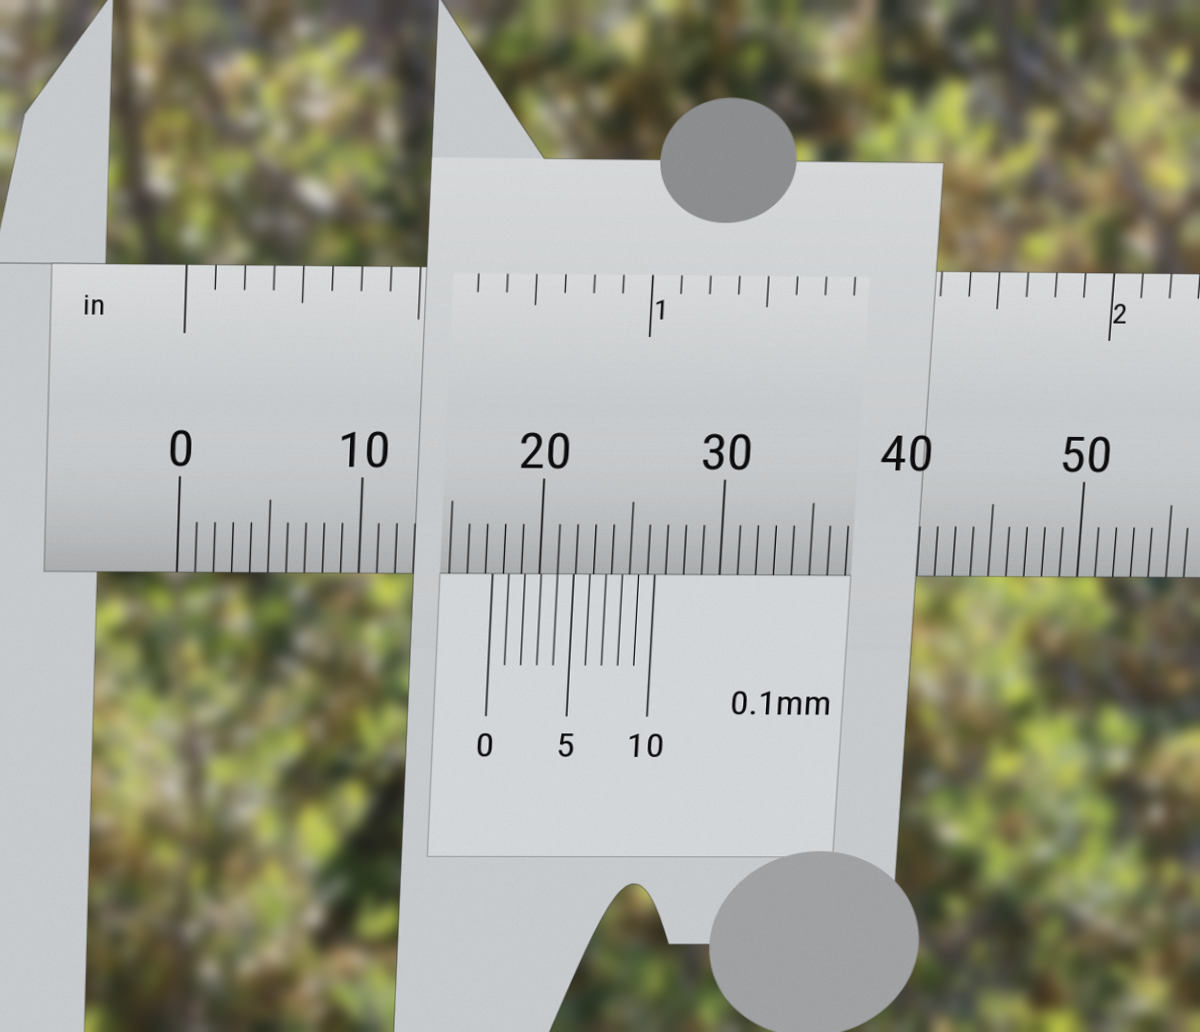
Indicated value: 17.4 mm
